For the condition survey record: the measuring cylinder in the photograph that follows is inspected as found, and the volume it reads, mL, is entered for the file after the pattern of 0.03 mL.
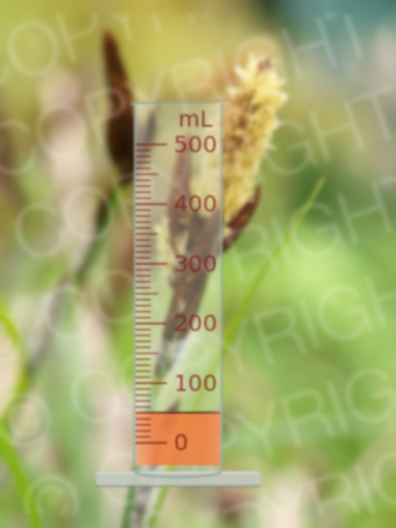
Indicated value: 50 mL
